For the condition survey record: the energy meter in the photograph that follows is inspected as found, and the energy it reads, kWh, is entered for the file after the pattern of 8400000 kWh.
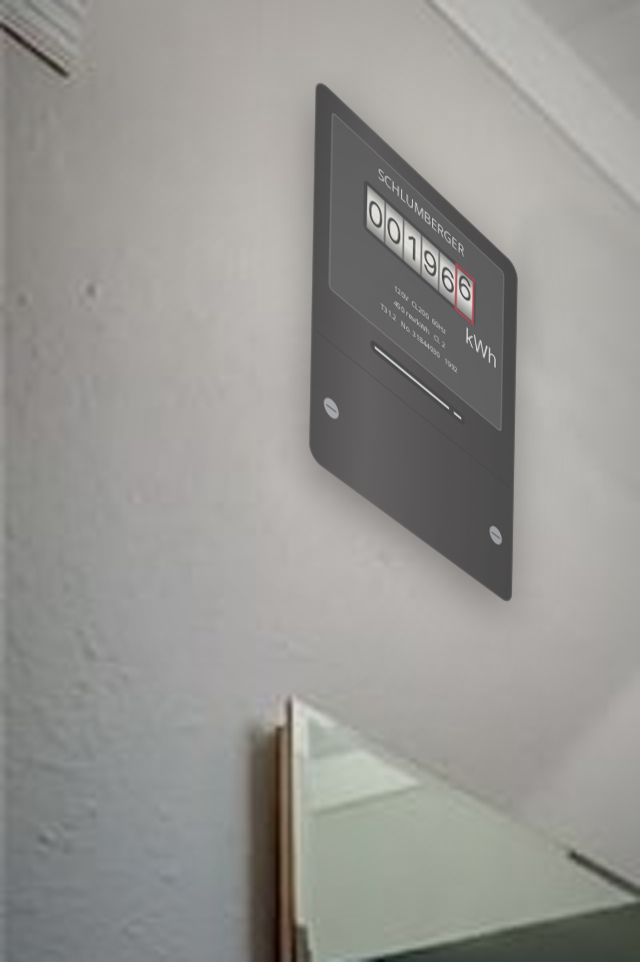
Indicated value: 196.6 kWh
